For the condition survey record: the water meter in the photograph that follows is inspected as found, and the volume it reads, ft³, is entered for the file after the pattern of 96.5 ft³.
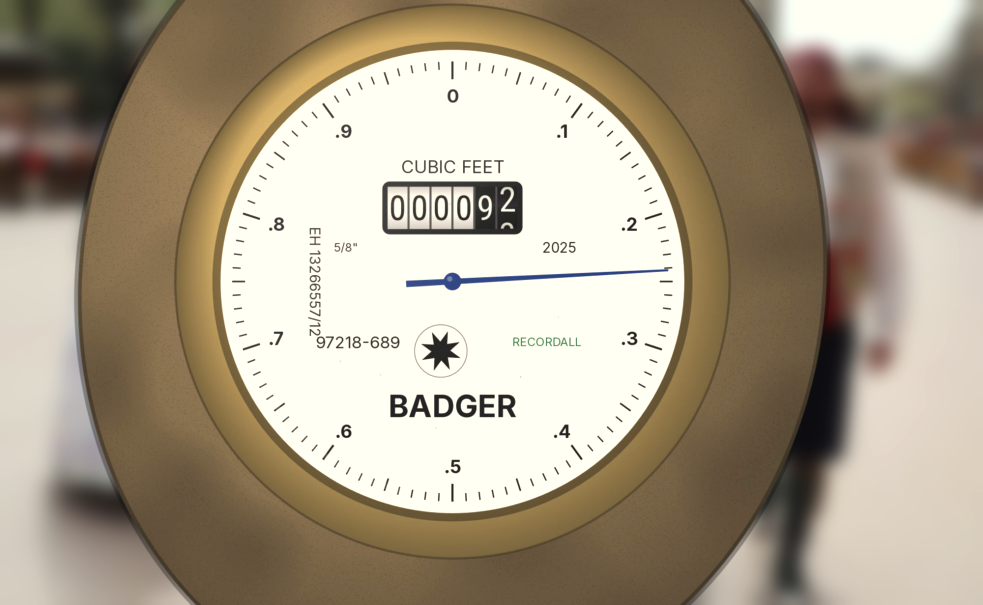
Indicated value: 92.24 ft³
